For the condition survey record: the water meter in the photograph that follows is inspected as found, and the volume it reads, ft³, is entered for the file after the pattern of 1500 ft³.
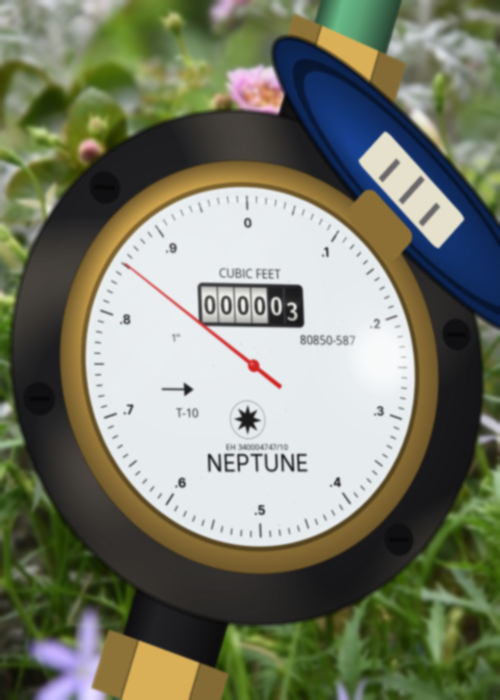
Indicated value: 2.85 ft³
